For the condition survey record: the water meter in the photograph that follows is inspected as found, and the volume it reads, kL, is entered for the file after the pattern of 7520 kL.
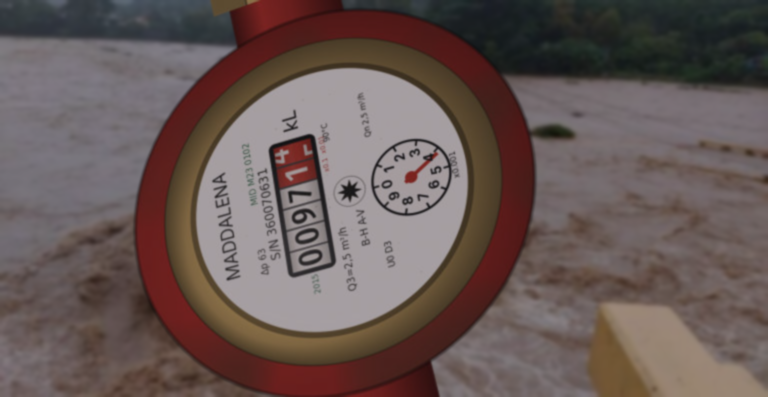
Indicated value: 97.144 kL
